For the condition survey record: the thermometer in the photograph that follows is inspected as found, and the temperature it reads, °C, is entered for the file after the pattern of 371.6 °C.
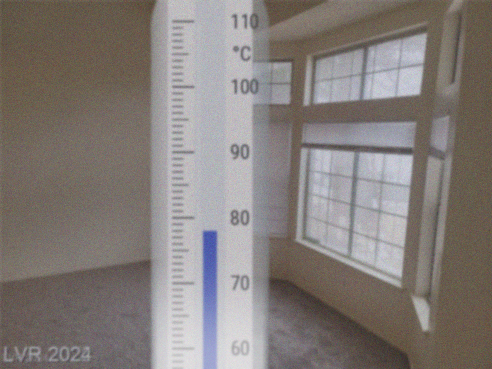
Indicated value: 78 °C
